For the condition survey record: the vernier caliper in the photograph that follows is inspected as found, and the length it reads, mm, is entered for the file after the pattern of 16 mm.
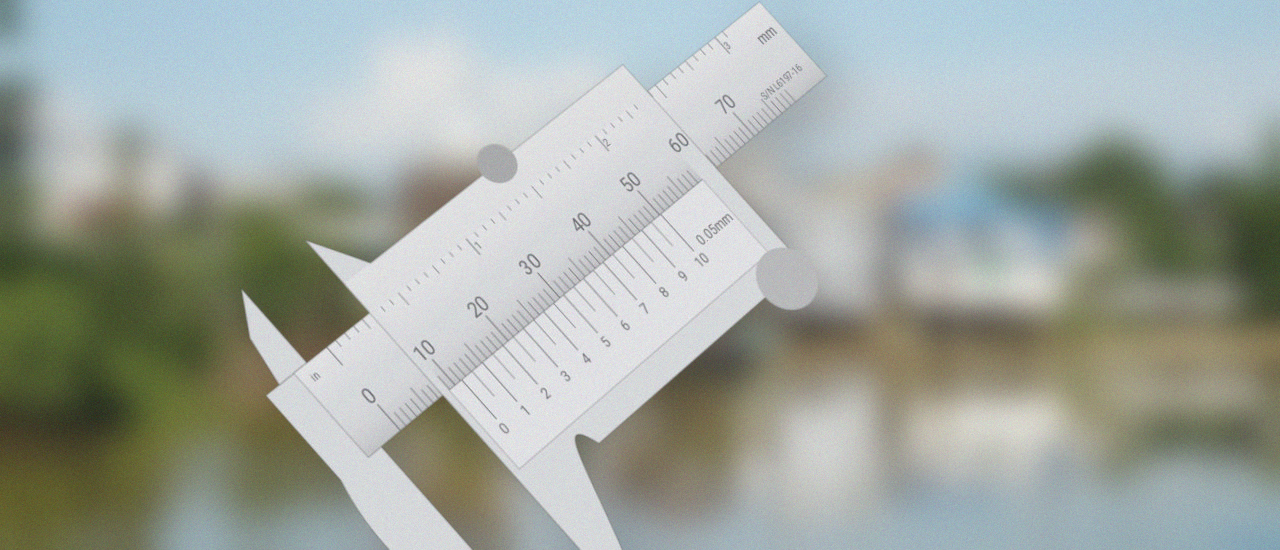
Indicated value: 11.2 mm
